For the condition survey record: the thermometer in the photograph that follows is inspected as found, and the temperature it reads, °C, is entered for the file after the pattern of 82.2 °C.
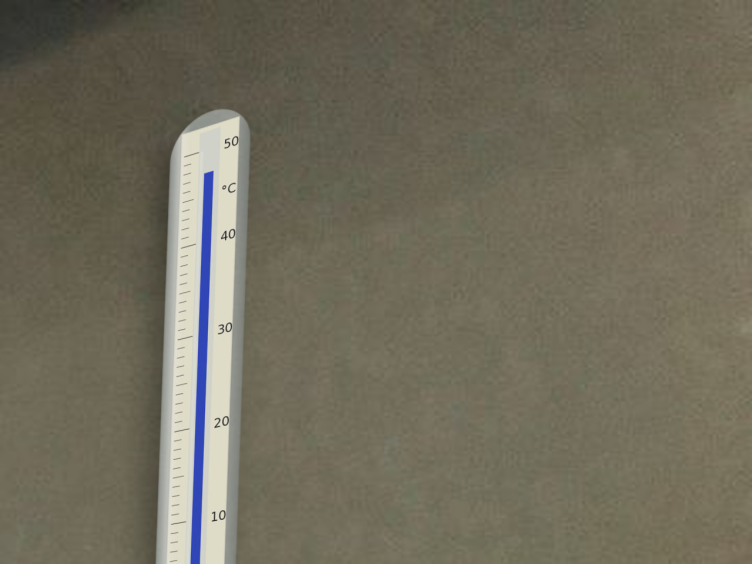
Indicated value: 47.5 °C
